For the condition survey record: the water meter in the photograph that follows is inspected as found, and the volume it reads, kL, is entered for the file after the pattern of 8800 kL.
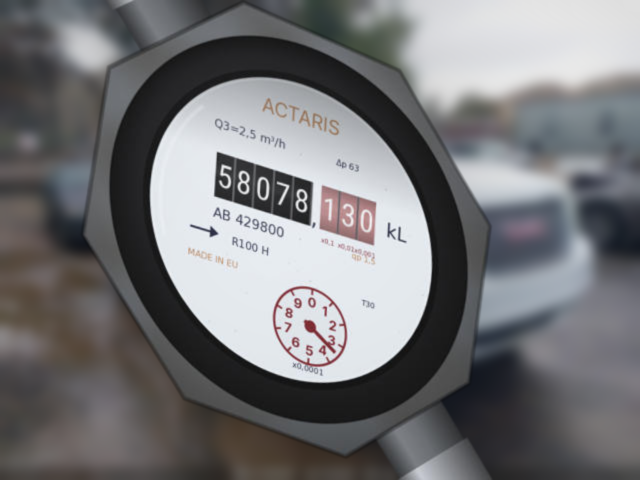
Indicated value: 58078.1303 kL
